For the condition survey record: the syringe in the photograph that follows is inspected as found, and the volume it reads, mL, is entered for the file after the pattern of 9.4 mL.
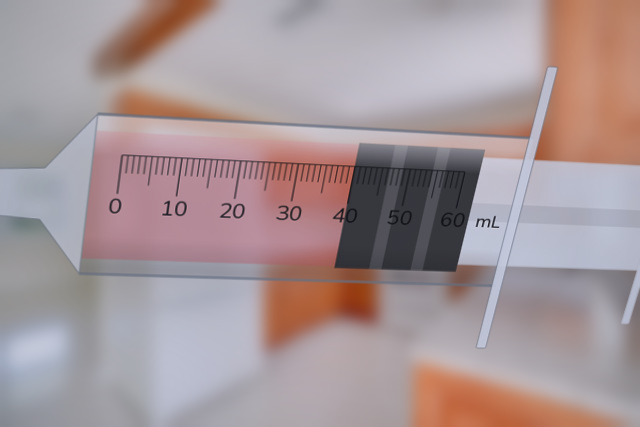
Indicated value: 40 mL
